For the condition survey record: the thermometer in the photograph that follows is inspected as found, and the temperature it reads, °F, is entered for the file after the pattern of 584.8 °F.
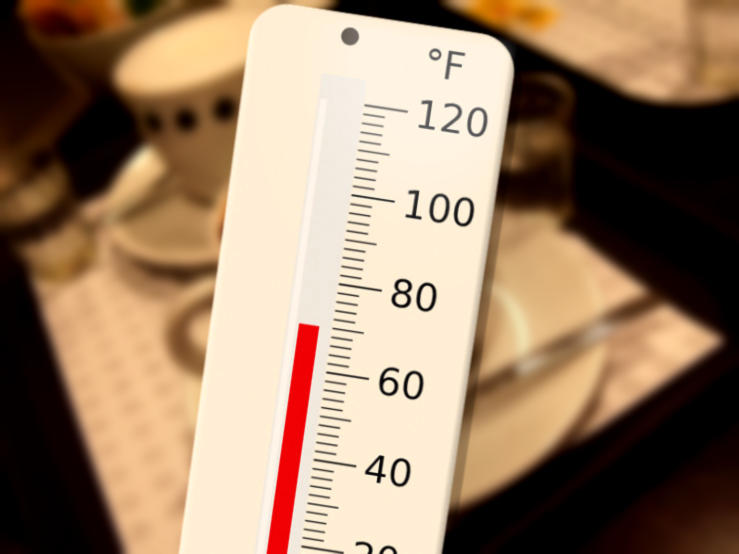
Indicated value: 70 °F
